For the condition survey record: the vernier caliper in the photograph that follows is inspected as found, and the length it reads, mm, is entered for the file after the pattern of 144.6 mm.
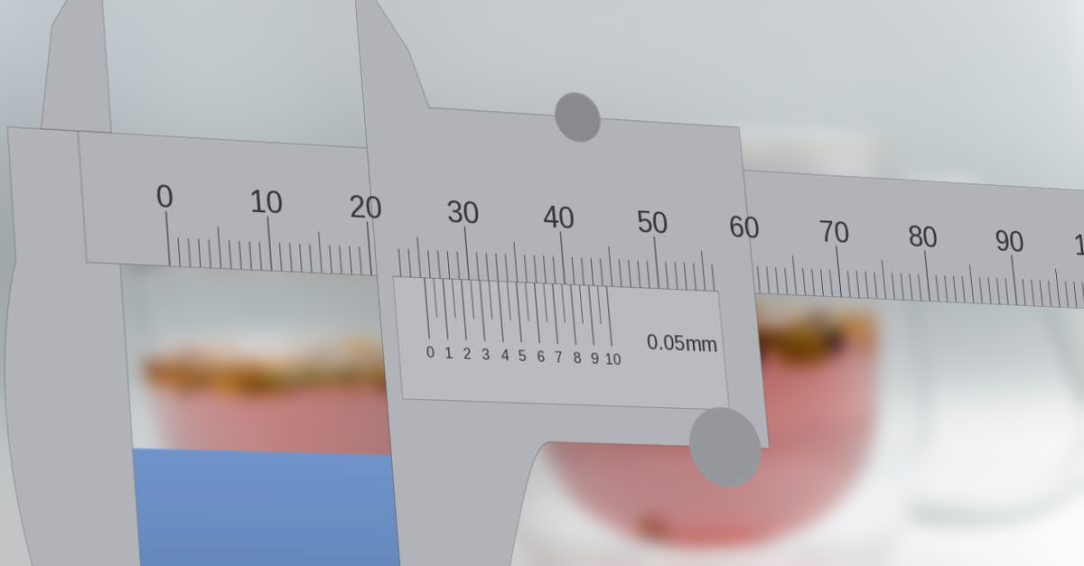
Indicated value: 25.4 mm
